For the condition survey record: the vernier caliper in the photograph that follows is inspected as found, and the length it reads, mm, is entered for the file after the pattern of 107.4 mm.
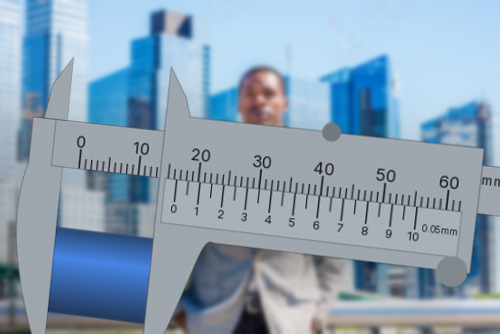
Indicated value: 16.4 mm
